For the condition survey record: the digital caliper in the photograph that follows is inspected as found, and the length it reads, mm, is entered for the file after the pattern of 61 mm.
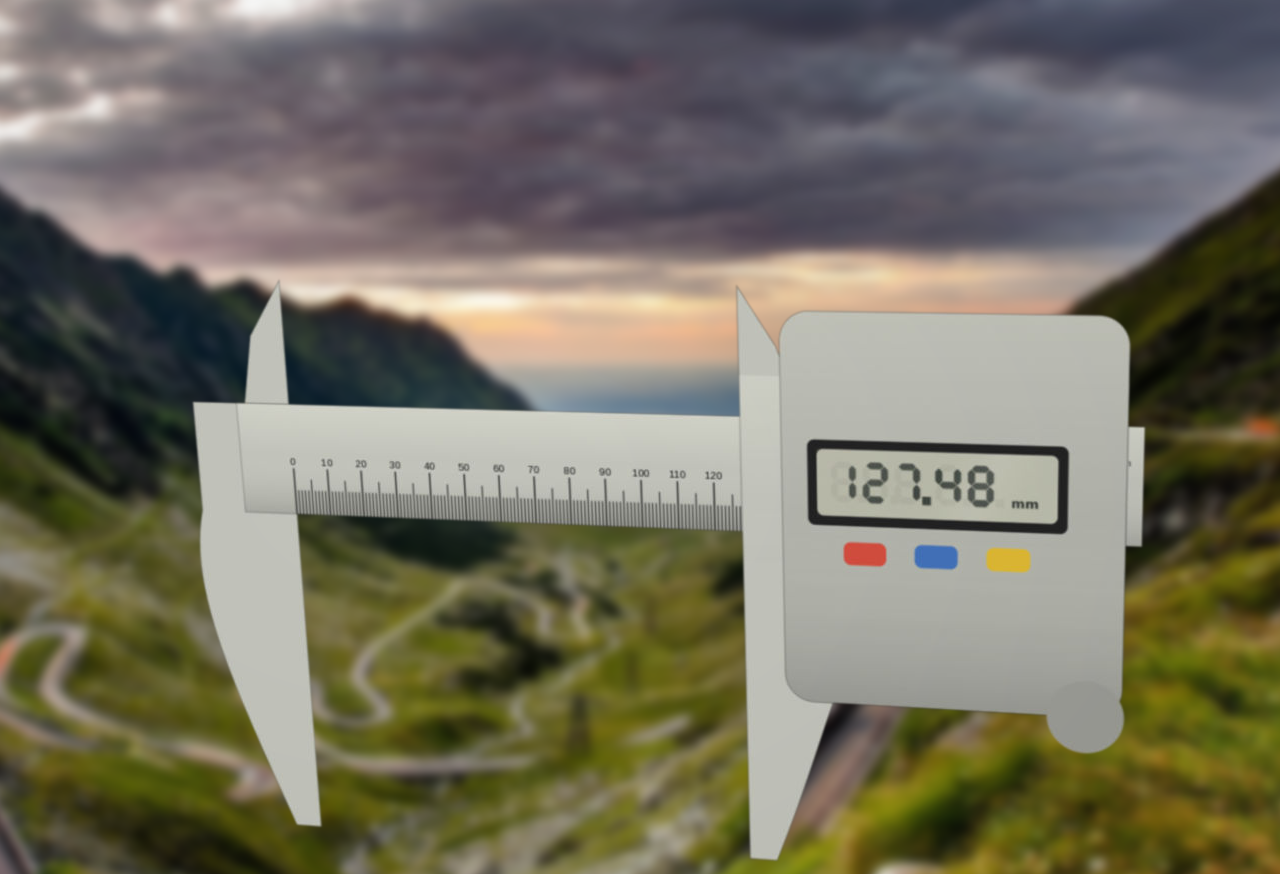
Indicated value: 127.48 mm
